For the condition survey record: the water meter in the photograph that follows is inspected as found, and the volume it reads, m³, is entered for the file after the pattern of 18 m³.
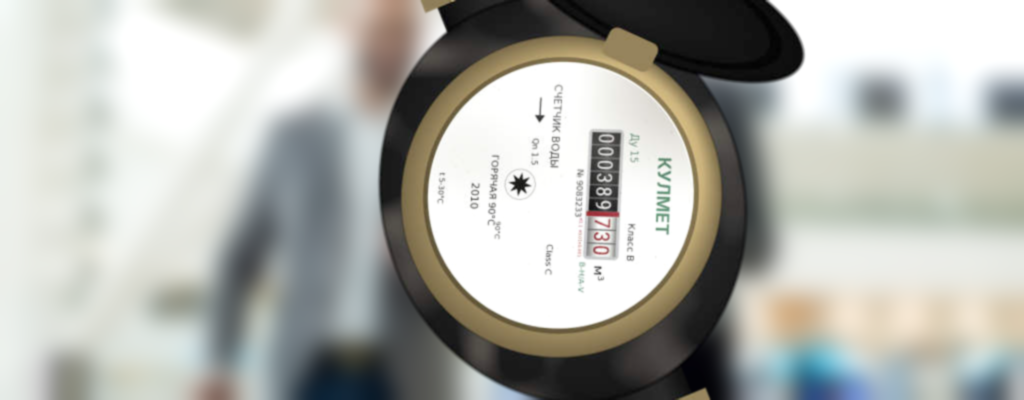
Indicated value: 389.730 m³
